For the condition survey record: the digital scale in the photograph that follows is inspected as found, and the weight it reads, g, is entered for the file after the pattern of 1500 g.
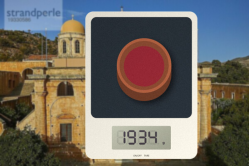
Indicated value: 1934 g
